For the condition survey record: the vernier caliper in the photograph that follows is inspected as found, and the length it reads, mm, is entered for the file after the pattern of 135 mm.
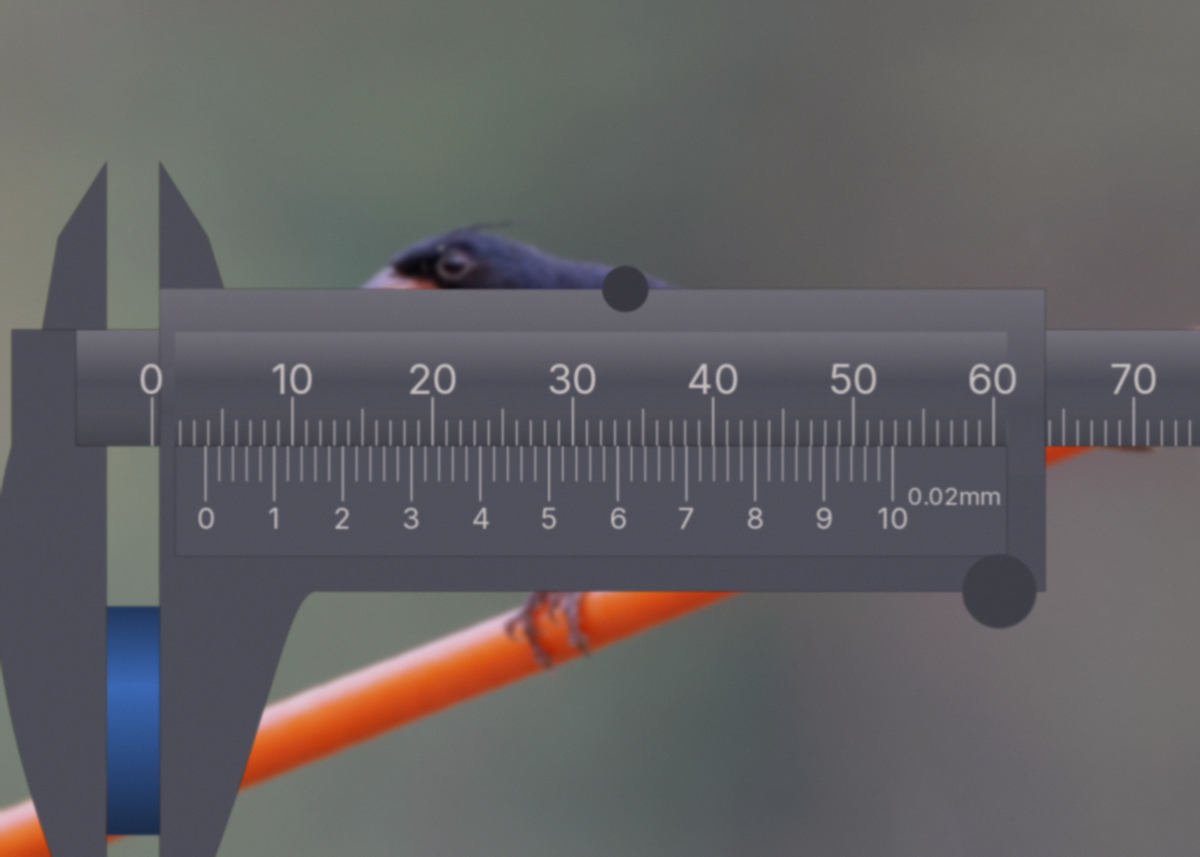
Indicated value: 3.8 mm
